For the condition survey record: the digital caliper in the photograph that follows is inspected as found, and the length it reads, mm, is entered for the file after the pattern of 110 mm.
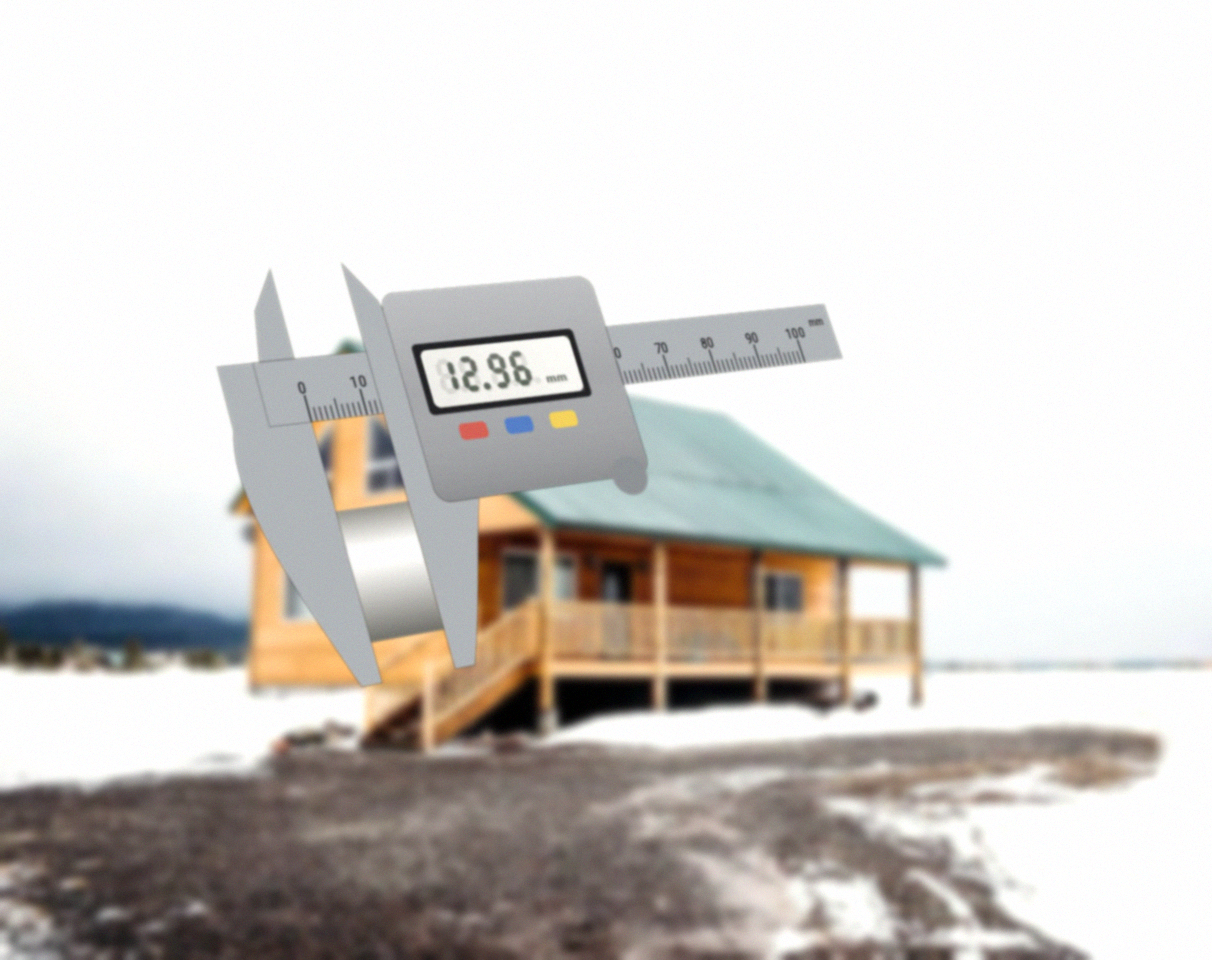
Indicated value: 12.96 mm
